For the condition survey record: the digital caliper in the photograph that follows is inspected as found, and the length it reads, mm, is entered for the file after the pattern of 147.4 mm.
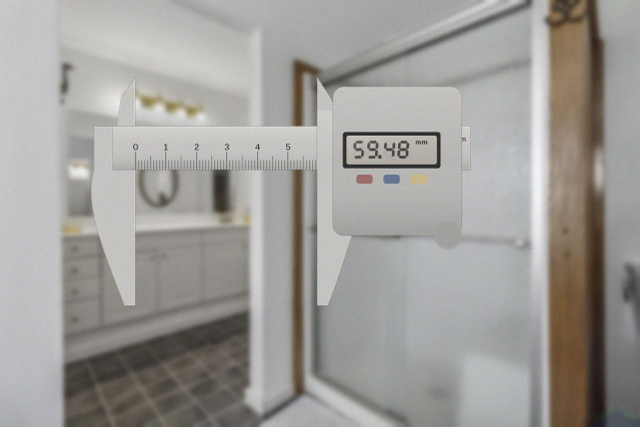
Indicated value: 59.48 mm
